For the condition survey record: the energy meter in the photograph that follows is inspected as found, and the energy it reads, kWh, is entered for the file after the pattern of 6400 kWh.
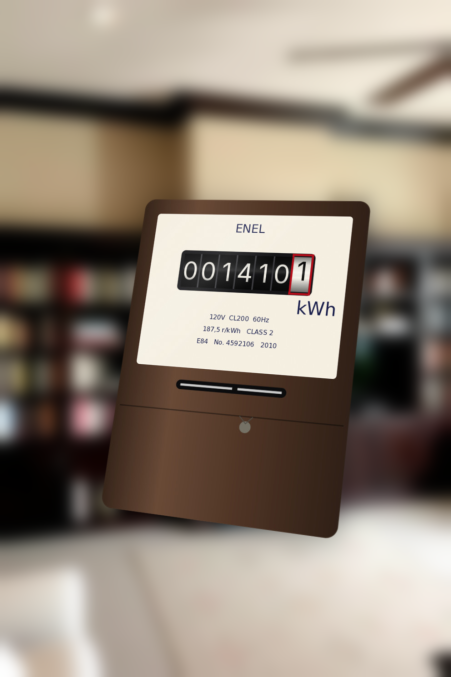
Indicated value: 1410.1 kWh
